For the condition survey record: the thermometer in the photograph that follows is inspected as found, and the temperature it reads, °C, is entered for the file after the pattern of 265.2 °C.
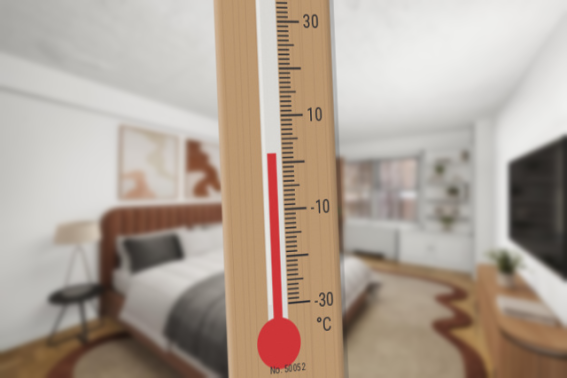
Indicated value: 2 °C
